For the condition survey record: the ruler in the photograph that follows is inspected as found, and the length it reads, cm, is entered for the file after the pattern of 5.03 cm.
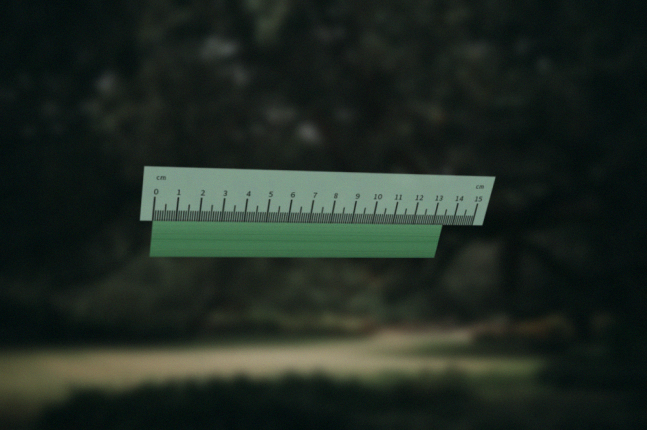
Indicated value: 13.5 cm
